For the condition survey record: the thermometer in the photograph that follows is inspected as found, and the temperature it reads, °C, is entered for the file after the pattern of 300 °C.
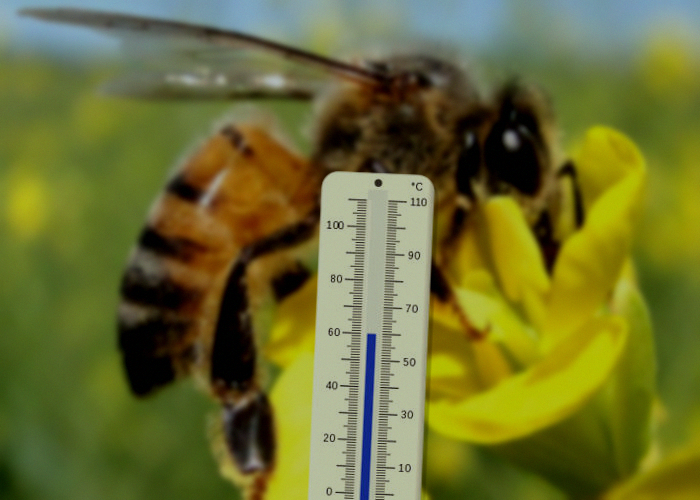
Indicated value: 60 °C
